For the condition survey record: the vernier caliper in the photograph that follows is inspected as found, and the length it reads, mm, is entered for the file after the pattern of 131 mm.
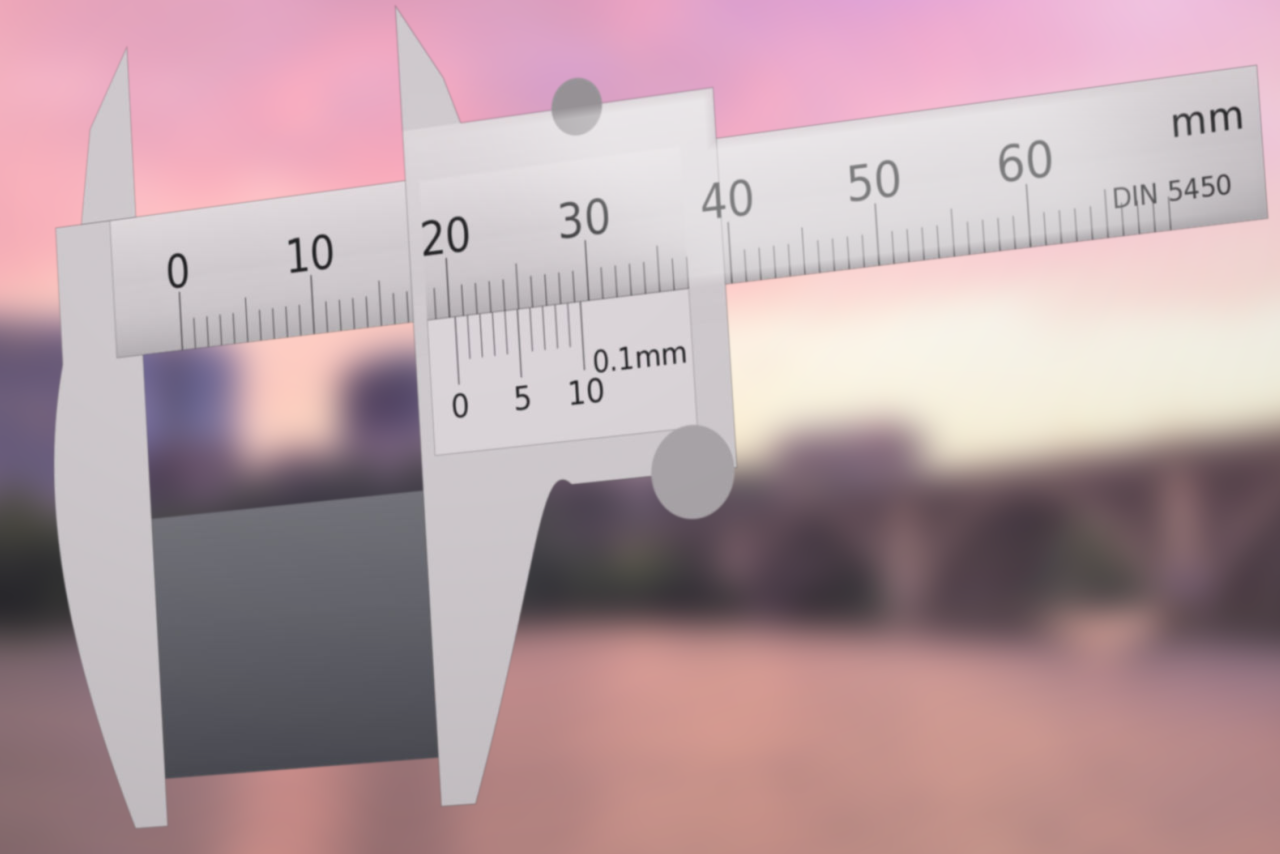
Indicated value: 20.4 mm
